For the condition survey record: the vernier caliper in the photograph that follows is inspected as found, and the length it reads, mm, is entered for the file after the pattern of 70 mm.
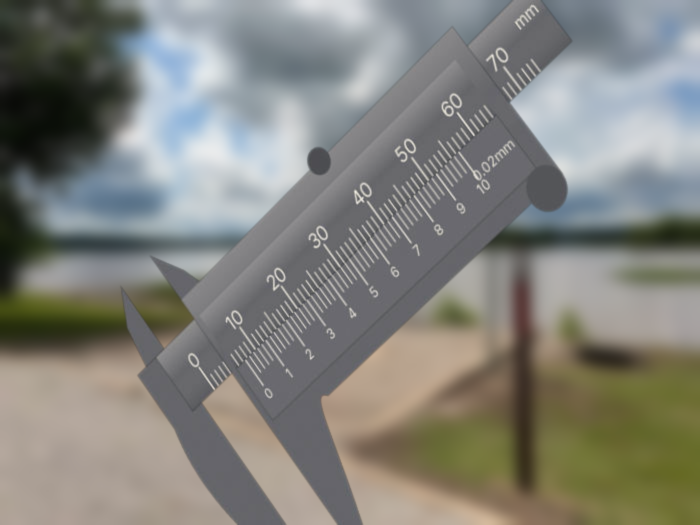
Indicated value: 7.5 mm
